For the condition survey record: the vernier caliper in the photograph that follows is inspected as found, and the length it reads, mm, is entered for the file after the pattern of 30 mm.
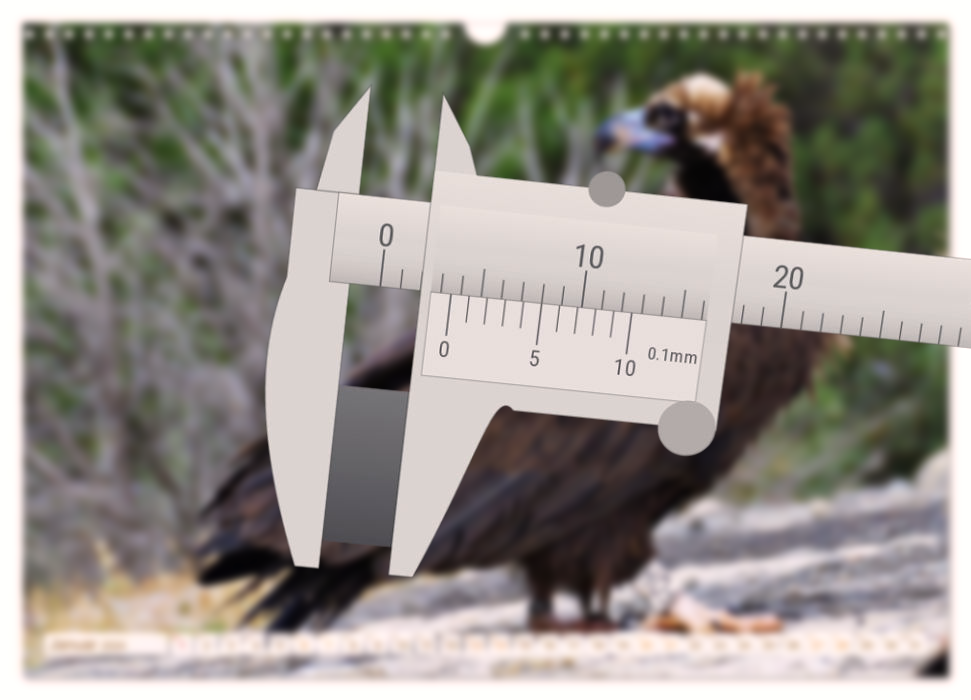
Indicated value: 3.5 mm
